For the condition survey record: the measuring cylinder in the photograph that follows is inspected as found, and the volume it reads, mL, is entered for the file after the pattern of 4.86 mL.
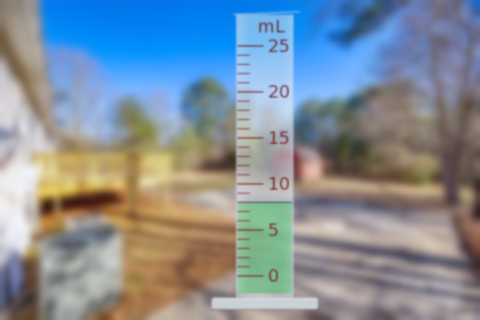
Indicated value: 8 mL
